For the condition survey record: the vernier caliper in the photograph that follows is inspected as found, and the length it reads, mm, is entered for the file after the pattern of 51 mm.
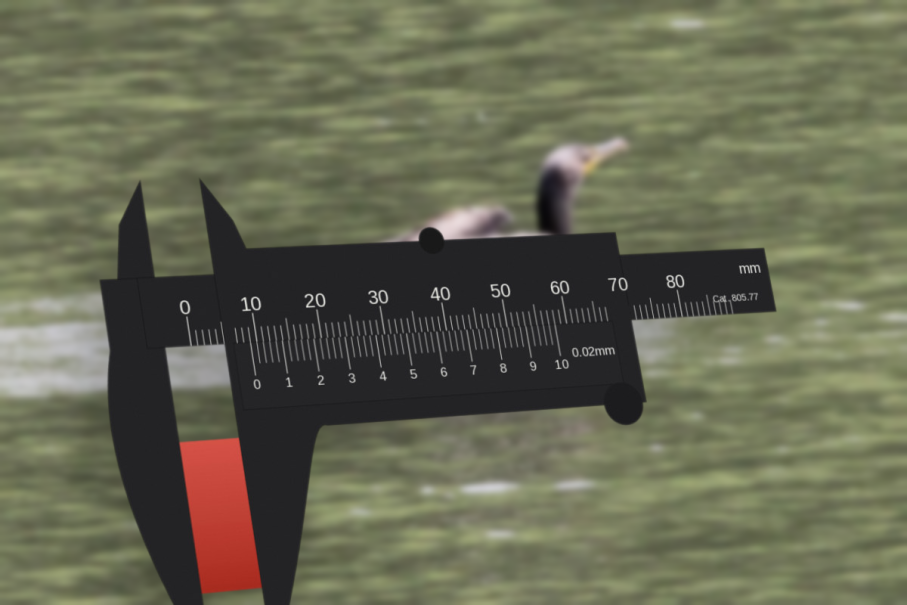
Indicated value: 9.0 mm
